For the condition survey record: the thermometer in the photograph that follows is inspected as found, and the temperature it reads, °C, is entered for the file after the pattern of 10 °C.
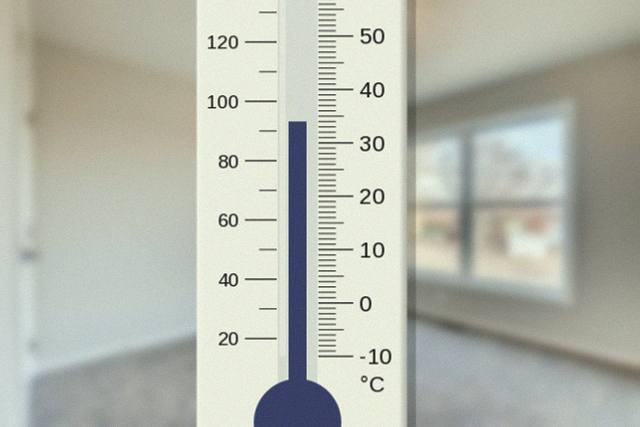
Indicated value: 34 °C
